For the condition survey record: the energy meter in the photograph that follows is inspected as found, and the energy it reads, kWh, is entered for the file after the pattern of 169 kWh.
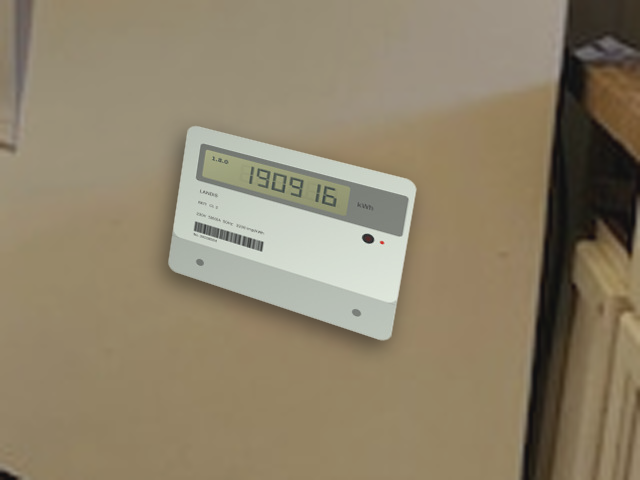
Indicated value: 190916 kWh
